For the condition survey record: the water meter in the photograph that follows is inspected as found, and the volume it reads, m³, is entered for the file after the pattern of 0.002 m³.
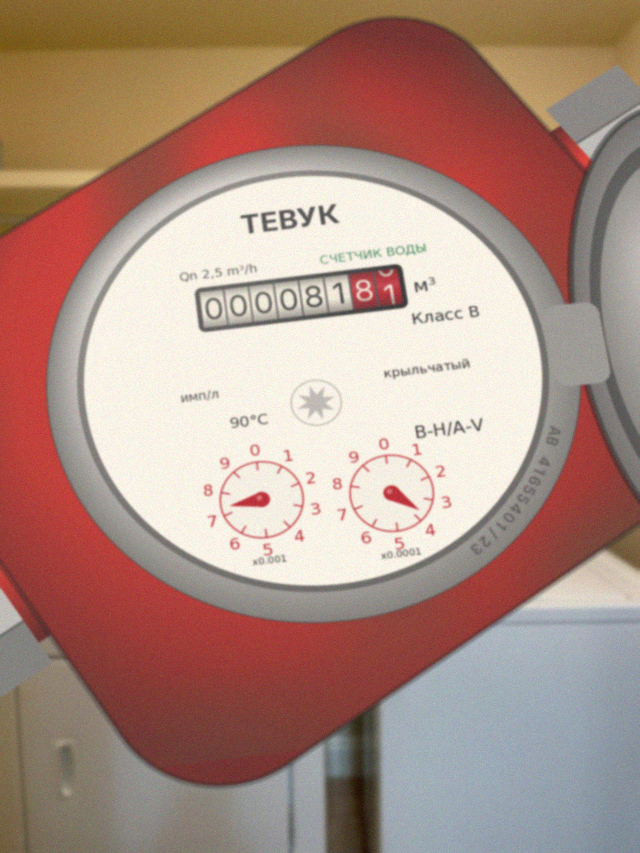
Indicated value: 81.8073 m³
